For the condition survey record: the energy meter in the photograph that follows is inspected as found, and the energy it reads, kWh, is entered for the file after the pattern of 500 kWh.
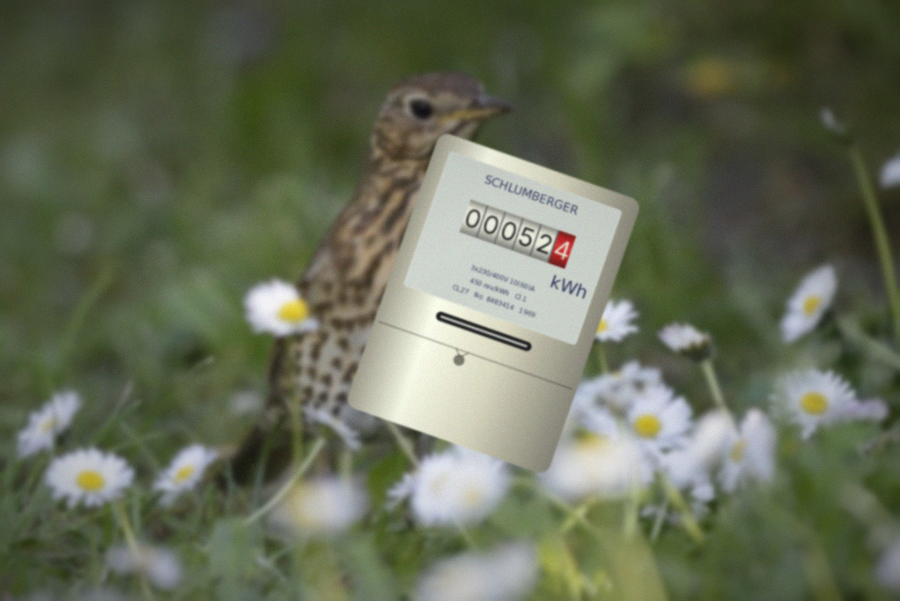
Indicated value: 52.4 kWh
